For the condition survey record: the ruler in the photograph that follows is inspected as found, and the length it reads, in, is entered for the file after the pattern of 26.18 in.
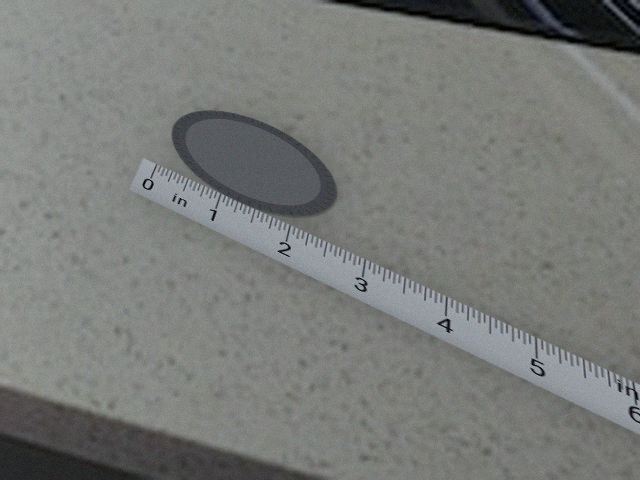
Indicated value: 2.5 in
